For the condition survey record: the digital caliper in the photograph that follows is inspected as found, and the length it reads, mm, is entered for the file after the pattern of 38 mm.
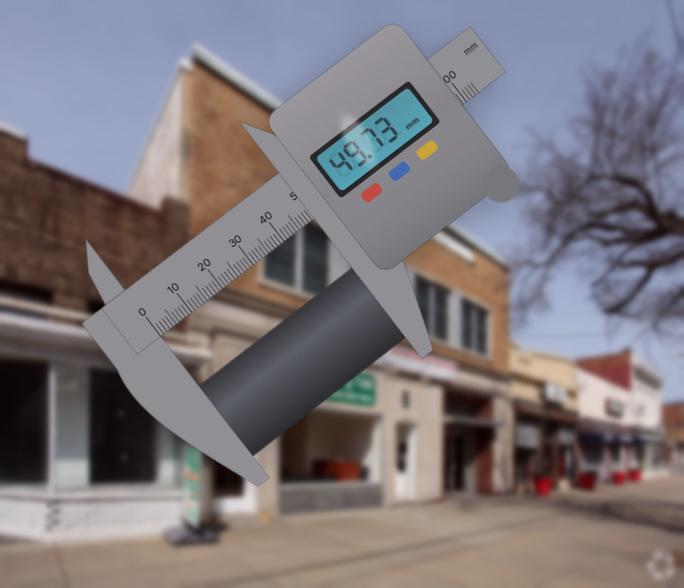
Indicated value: 49.73 mm
